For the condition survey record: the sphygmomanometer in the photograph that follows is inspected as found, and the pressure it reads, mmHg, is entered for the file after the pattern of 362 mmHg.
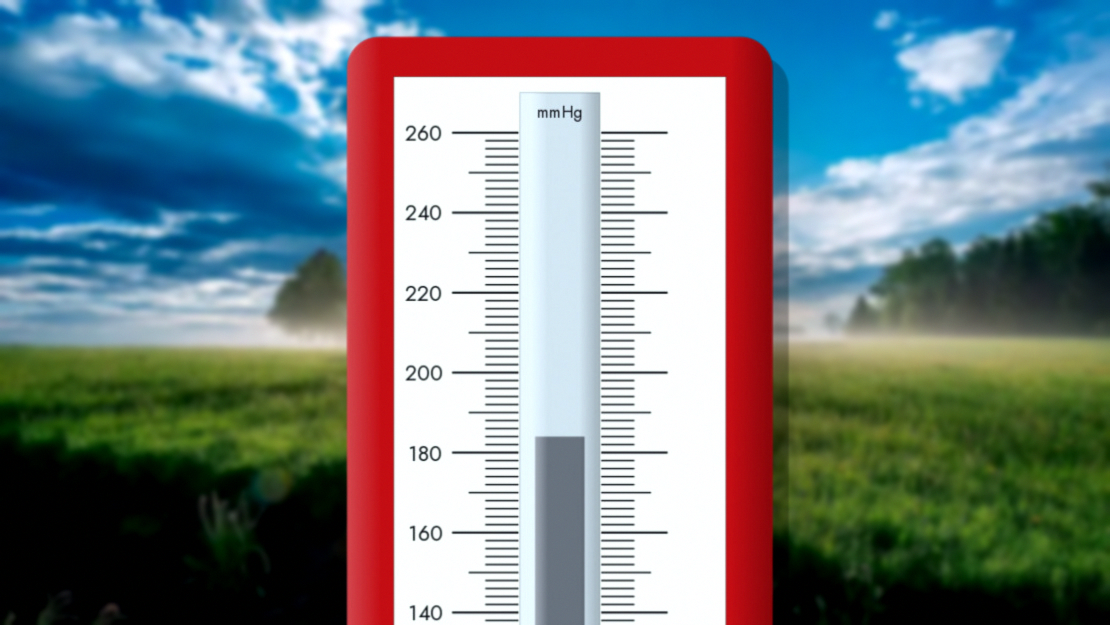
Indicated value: 184 mmHg
